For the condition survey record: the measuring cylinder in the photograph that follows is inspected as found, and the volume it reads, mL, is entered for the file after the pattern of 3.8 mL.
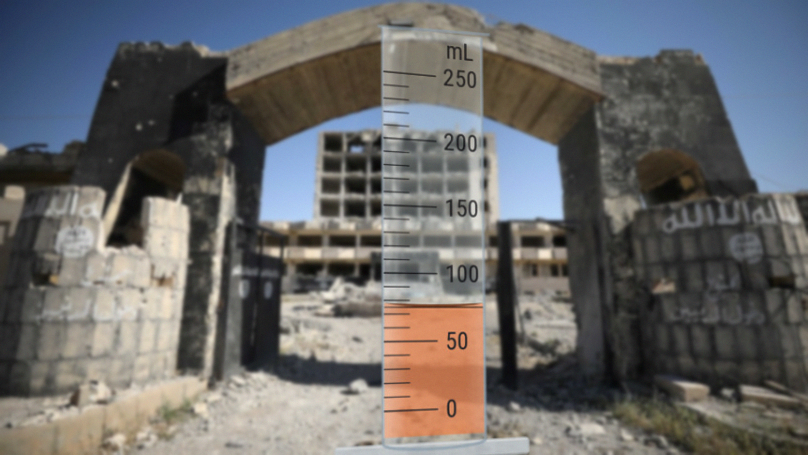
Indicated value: 75 mL
